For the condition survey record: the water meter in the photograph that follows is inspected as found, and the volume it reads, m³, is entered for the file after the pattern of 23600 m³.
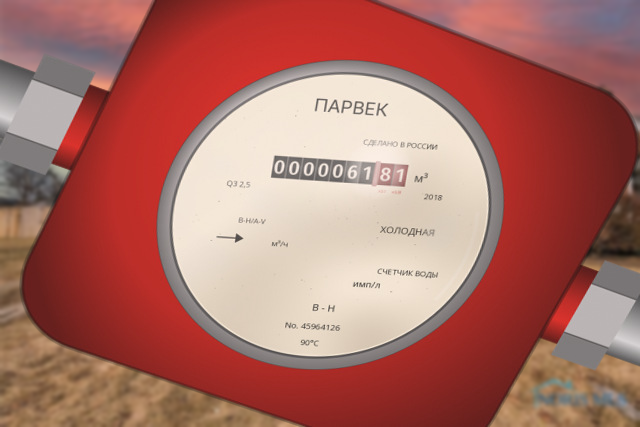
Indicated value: 61.81 m³
